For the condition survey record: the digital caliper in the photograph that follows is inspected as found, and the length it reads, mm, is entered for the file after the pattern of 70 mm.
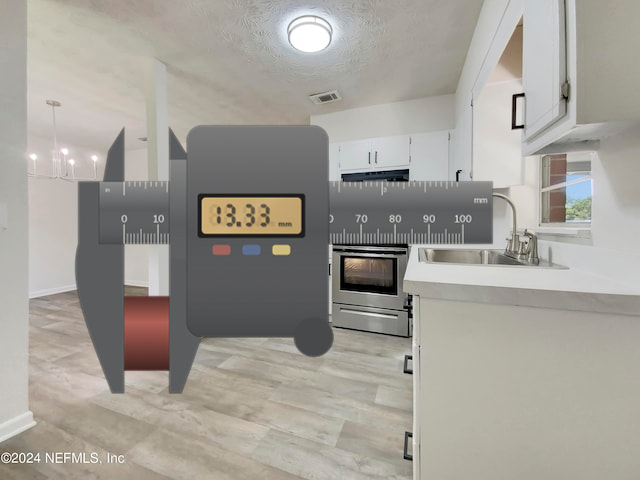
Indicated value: 13.33 mm
